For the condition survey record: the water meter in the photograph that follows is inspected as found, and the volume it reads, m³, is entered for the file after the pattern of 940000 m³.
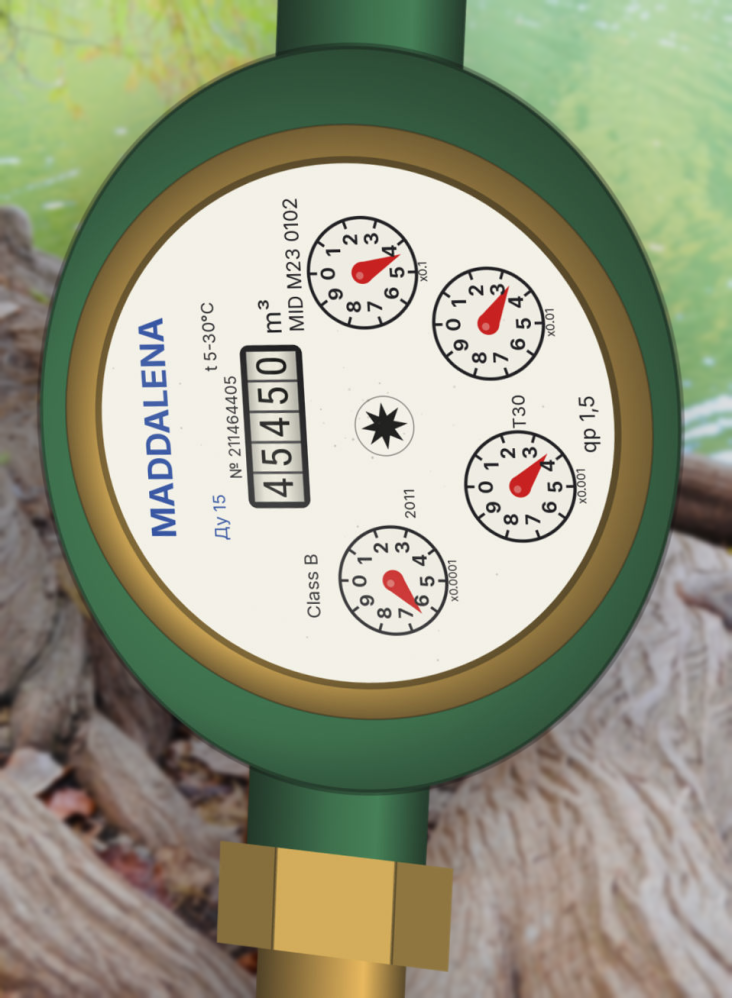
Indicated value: 45450.4336 m³
